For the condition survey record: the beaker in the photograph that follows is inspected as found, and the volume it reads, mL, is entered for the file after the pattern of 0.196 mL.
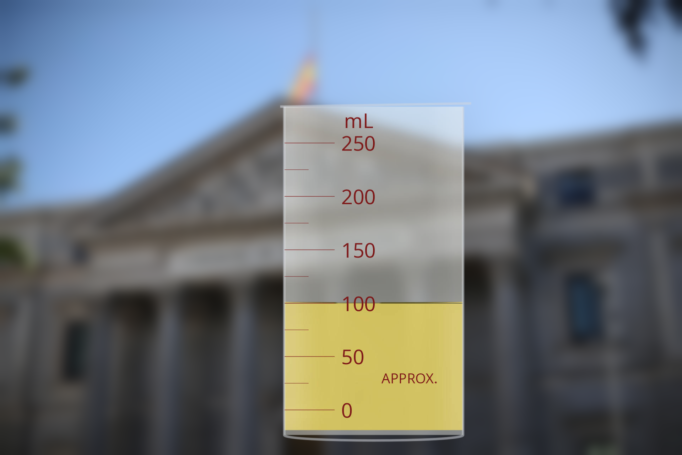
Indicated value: 100 mL
